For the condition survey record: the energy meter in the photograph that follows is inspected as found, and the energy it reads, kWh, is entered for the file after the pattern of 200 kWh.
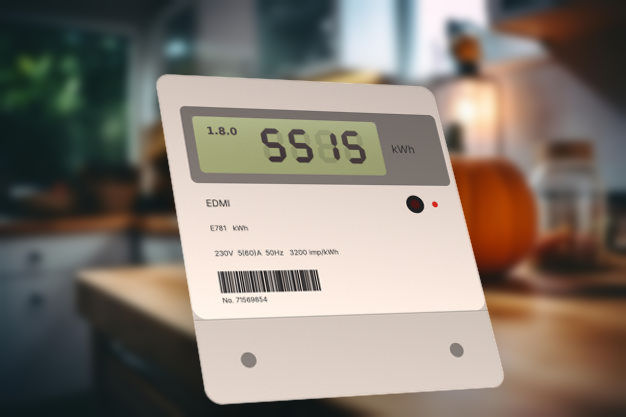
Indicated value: 5515 kWh
